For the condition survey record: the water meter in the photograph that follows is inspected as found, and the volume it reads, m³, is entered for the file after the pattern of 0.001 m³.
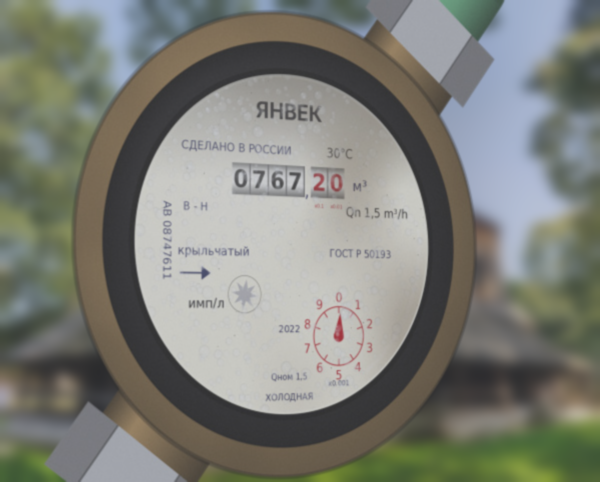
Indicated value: 767.200 m³
